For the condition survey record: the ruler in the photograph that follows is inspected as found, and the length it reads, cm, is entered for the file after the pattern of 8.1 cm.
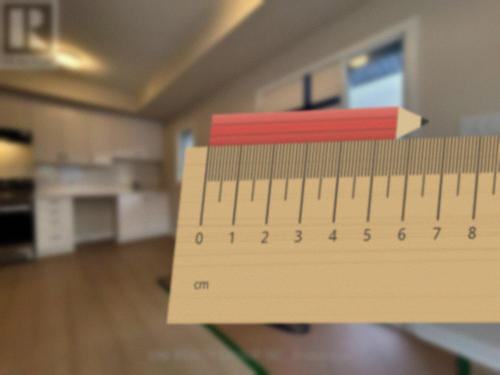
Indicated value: 6.5 cm
